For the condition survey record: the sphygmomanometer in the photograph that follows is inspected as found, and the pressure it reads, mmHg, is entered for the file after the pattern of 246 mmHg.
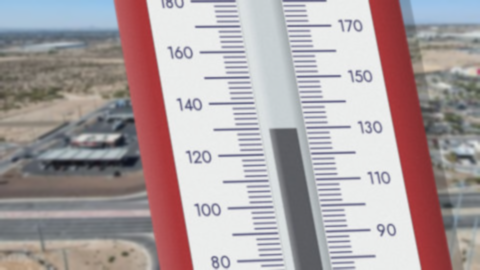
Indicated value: 130 mmHg
